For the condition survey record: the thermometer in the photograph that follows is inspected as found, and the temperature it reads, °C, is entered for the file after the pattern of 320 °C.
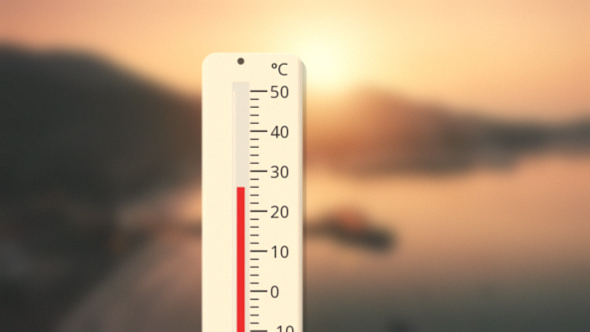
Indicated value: 26 °C
